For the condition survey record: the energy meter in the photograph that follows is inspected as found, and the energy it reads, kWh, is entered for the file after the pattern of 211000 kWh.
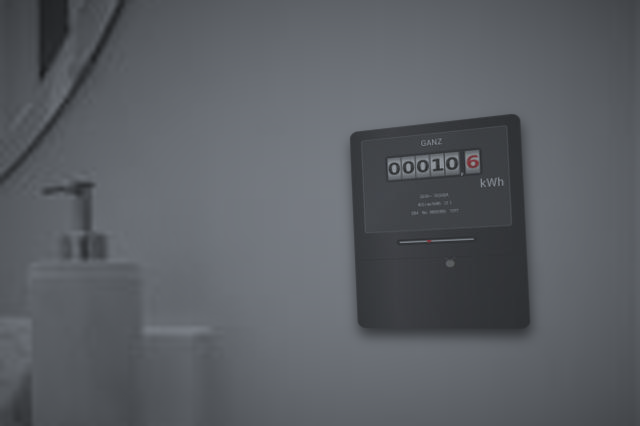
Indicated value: 10.6 kWh
